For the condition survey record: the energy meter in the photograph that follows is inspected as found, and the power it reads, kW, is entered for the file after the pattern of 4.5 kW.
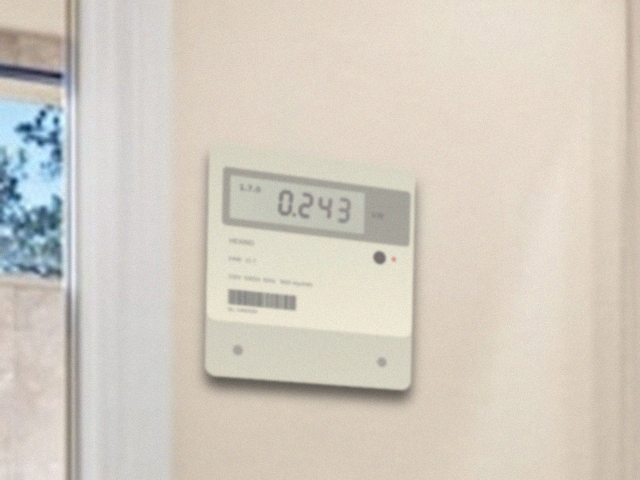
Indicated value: 0.243 kW
